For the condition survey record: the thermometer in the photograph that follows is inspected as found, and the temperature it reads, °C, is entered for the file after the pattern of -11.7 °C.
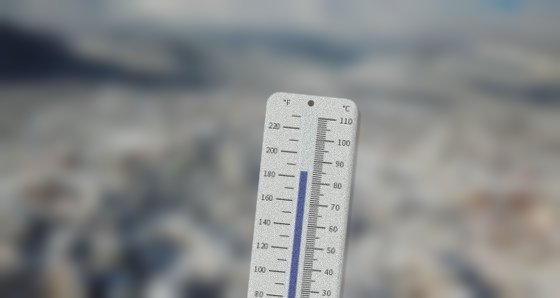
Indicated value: 85 °C
